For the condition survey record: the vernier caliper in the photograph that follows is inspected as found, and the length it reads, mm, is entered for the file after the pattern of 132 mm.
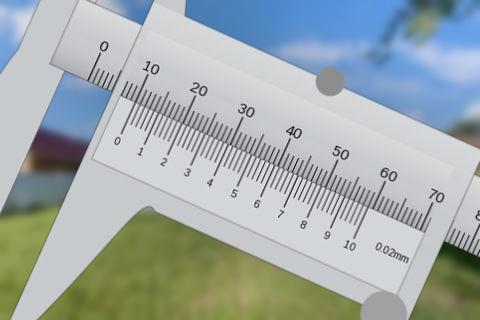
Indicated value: 10.0 mm
